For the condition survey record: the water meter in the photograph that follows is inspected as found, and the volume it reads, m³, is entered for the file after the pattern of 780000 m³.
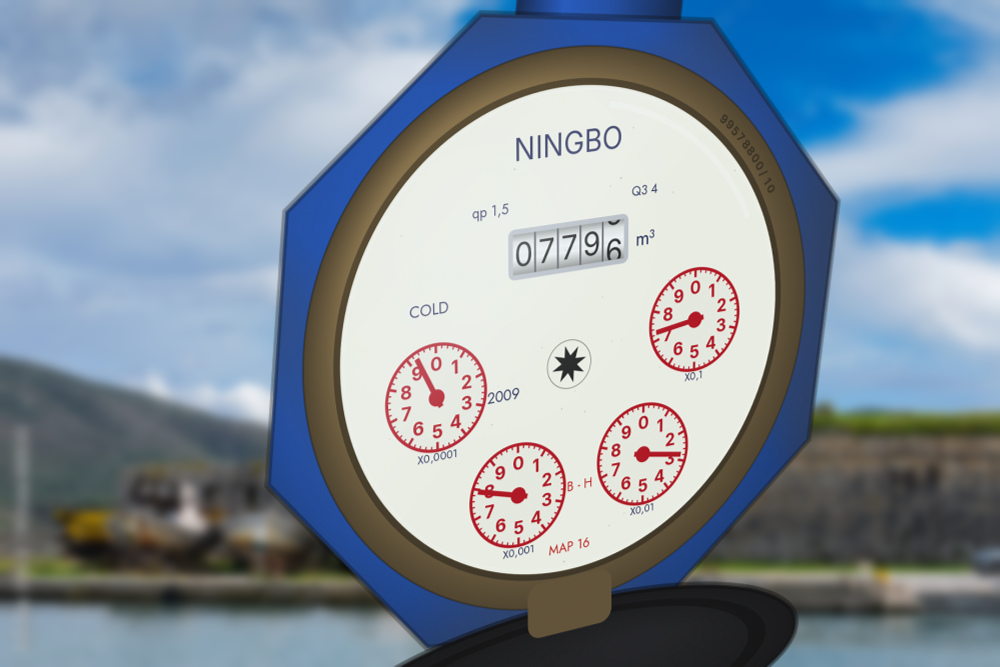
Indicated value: 7795.7279 m³
